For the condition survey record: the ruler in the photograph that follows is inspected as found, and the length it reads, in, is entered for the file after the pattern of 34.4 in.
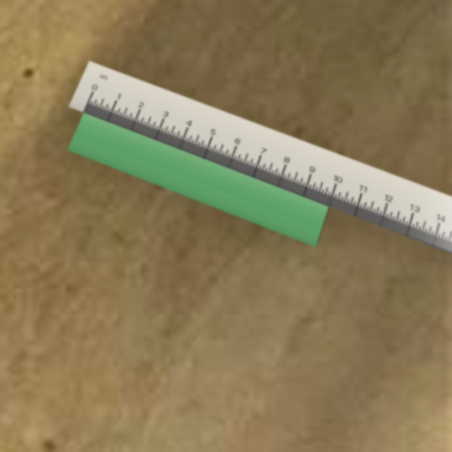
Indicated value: 10 in
